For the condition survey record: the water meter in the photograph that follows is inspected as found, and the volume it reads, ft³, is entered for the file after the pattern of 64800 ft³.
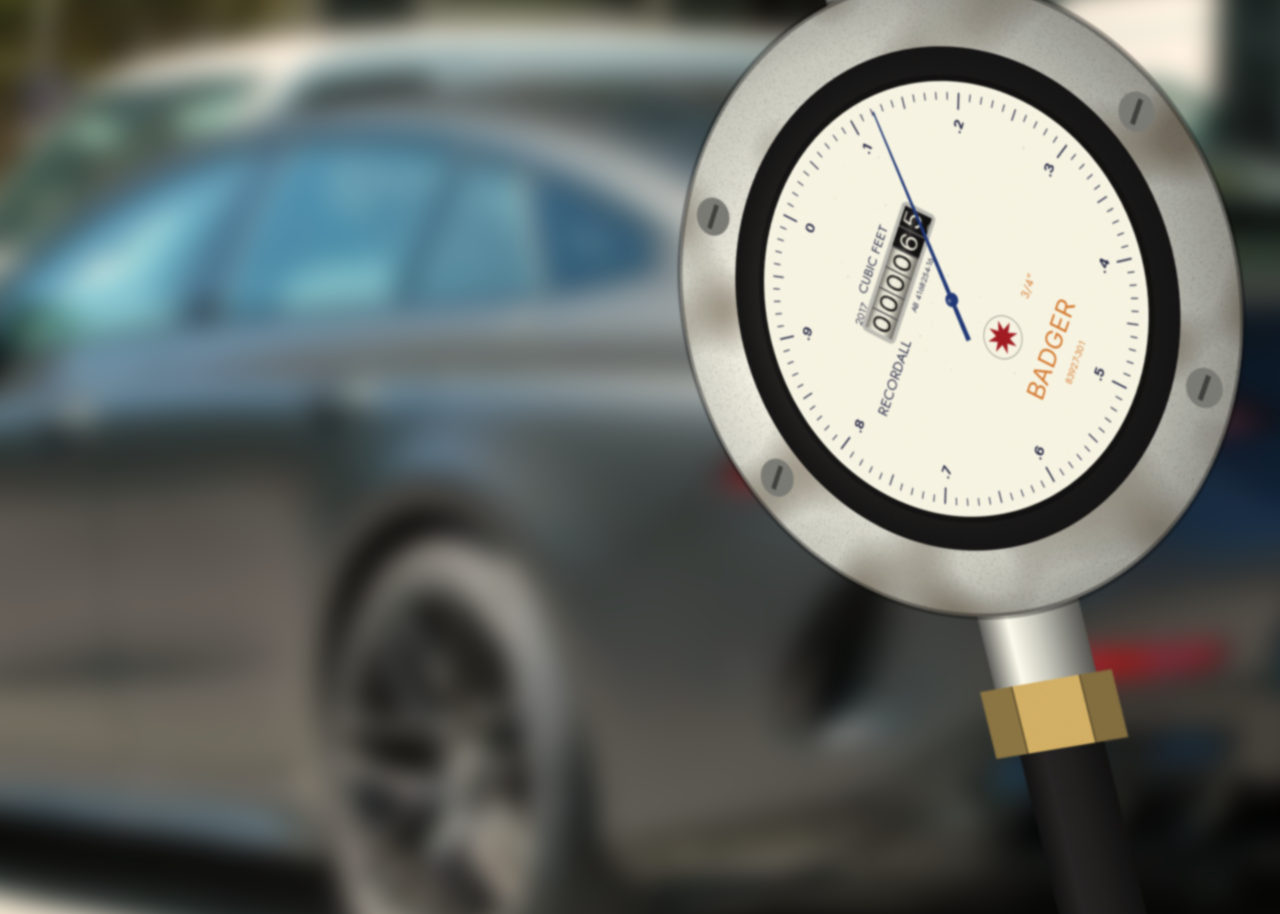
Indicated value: 65.12 ft³
